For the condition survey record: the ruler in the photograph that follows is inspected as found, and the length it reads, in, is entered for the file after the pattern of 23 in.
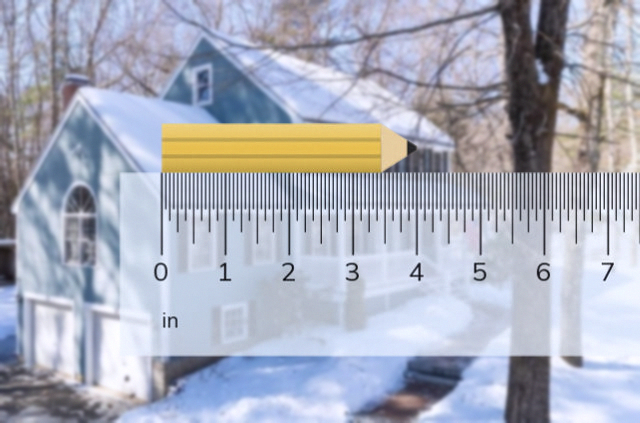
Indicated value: 4 in
